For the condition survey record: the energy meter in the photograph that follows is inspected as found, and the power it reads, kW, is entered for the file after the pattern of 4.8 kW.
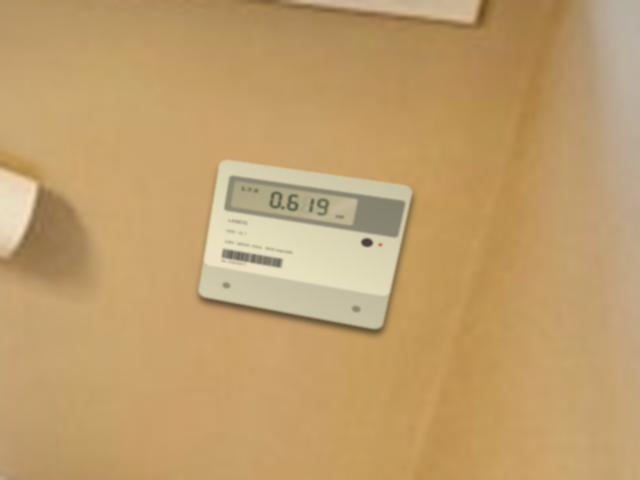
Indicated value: 0.619 kW
